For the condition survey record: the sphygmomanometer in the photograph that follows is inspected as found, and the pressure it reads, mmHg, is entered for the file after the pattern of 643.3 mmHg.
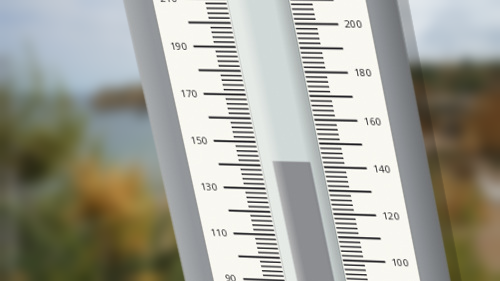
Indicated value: 142 mmHg
